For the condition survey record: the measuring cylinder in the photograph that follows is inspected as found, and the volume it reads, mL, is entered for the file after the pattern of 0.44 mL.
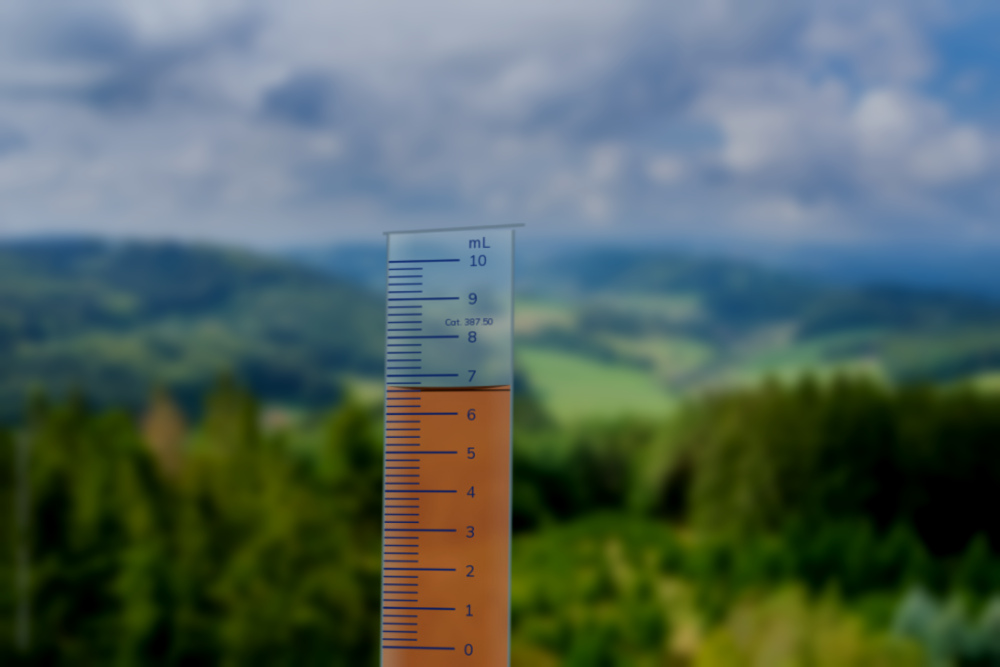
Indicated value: 6.6 mL
